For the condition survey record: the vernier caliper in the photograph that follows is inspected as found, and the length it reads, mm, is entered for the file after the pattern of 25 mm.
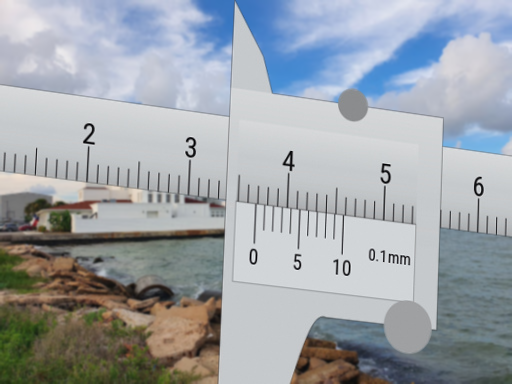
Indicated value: 36.8 mm
